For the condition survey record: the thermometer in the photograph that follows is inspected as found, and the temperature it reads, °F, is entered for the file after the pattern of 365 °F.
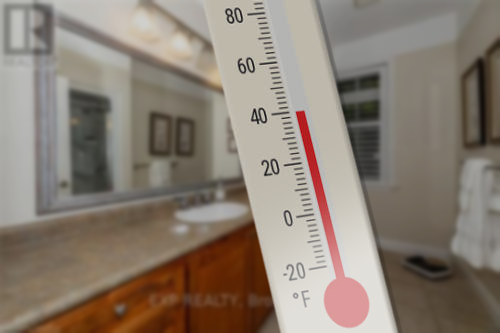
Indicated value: 40 °F
